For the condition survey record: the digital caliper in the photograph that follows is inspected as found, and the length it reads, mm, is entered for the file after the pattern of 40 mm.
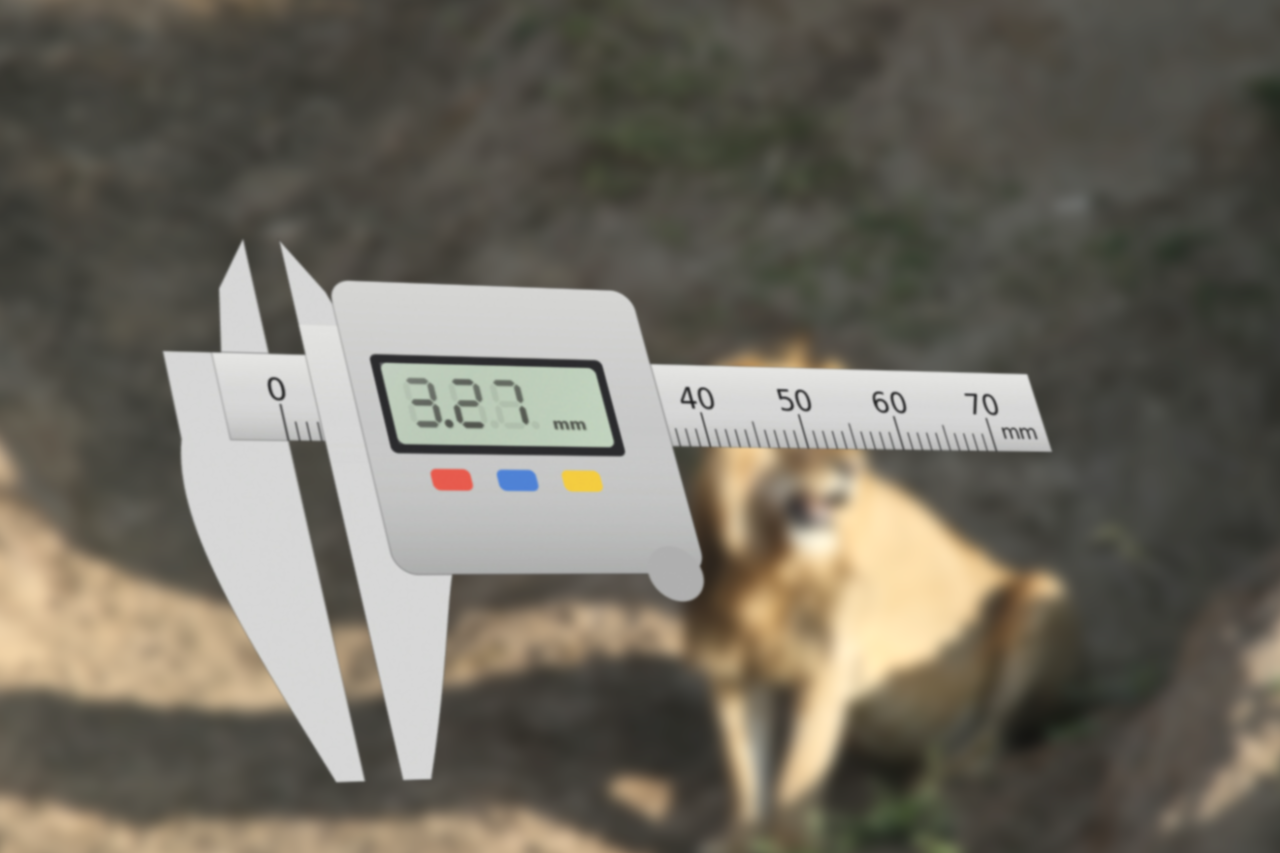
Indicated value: 3.27 mm
